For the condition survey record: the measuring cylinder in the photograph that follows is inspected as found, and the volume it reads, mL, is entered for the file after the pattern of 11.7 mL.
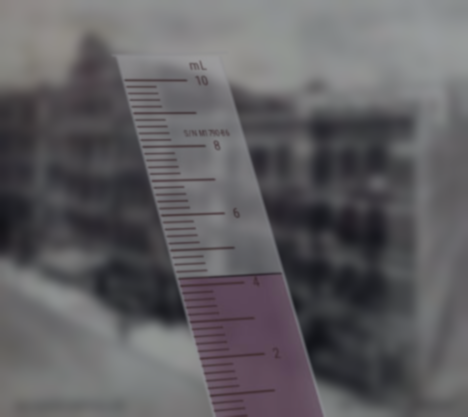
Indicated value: 4.2 mL
